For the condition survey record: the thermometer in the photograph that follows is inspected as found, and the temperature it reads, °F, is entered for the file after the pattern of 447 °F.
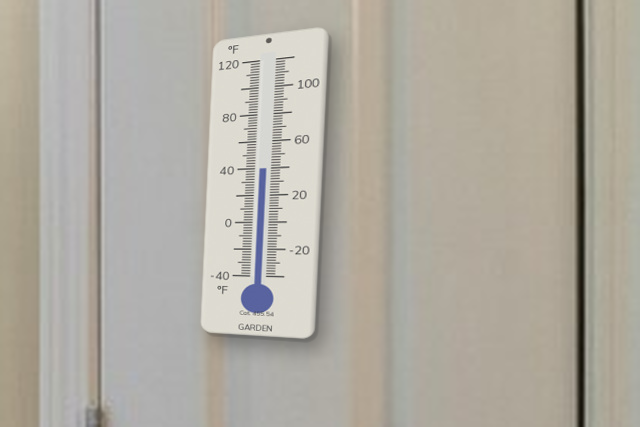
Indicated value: 40 °F
